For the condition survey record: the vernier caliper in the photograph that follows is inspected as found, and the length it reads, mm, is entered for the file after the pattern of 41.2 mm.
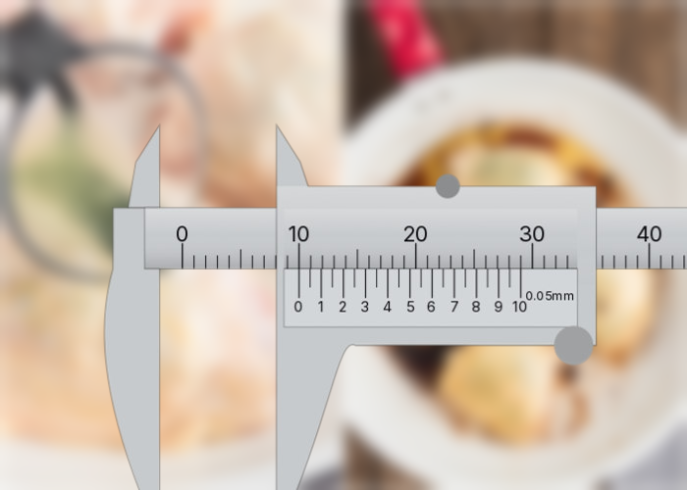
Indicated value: 10.0 mm
